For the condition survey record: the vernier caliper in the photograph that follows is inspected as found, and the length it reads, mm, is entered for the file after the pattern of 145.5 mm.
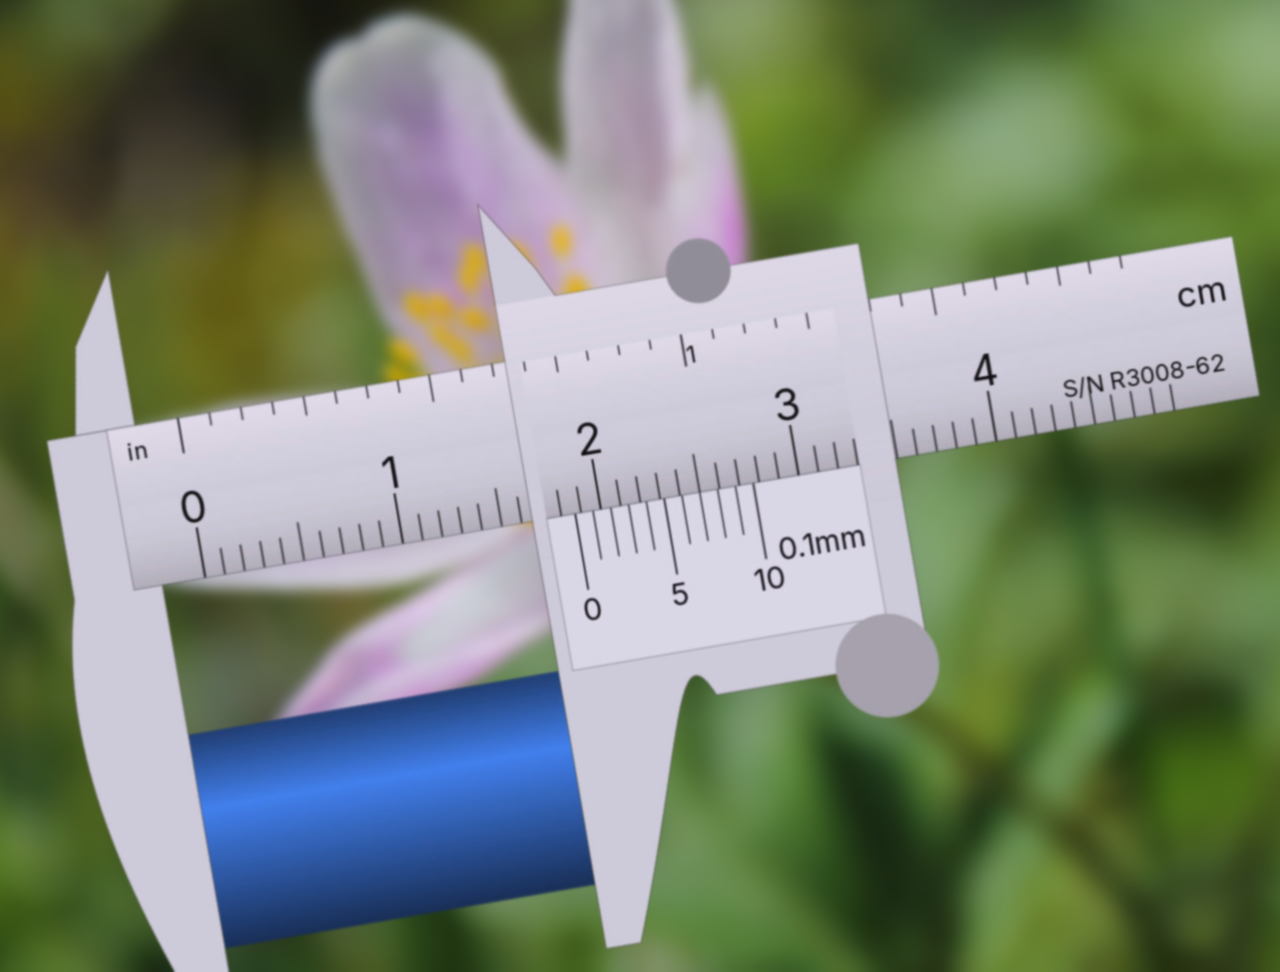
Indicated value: 18.7 mm
